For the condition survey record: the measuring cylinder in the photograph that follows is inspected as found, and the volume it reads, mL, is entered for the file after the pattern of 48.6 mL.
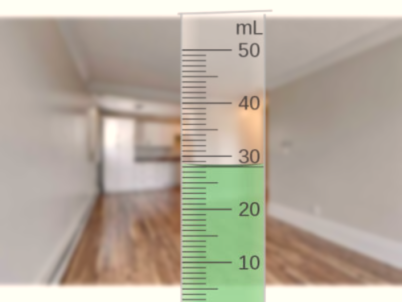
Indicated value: 28 mL
